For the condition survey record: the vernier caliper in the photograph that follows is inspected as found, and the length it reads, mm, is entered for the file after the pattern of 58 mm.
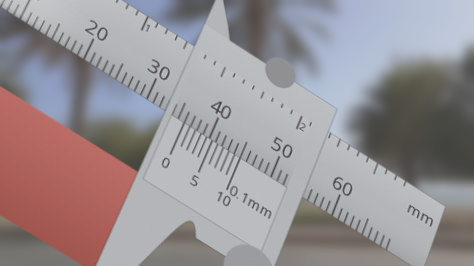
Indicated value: 36.0 mm
